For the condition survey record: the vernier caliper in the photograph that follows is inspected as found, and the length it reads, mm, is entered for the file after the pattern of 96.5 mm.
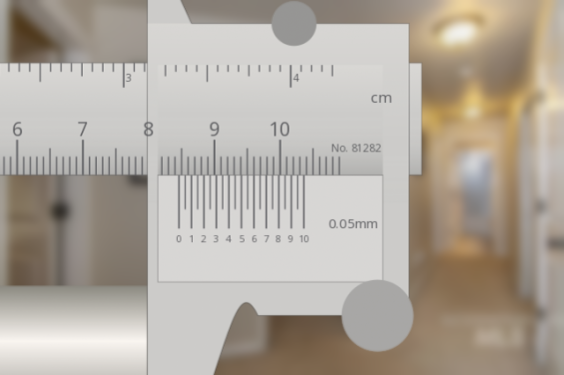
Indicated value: 84.6 mm
